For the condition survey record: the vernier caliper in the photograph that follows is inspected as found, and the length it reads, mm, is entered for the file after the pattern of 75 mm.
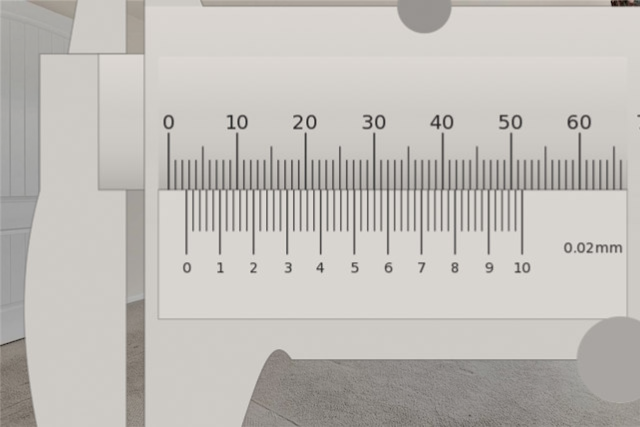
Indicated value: 2.6 mm
